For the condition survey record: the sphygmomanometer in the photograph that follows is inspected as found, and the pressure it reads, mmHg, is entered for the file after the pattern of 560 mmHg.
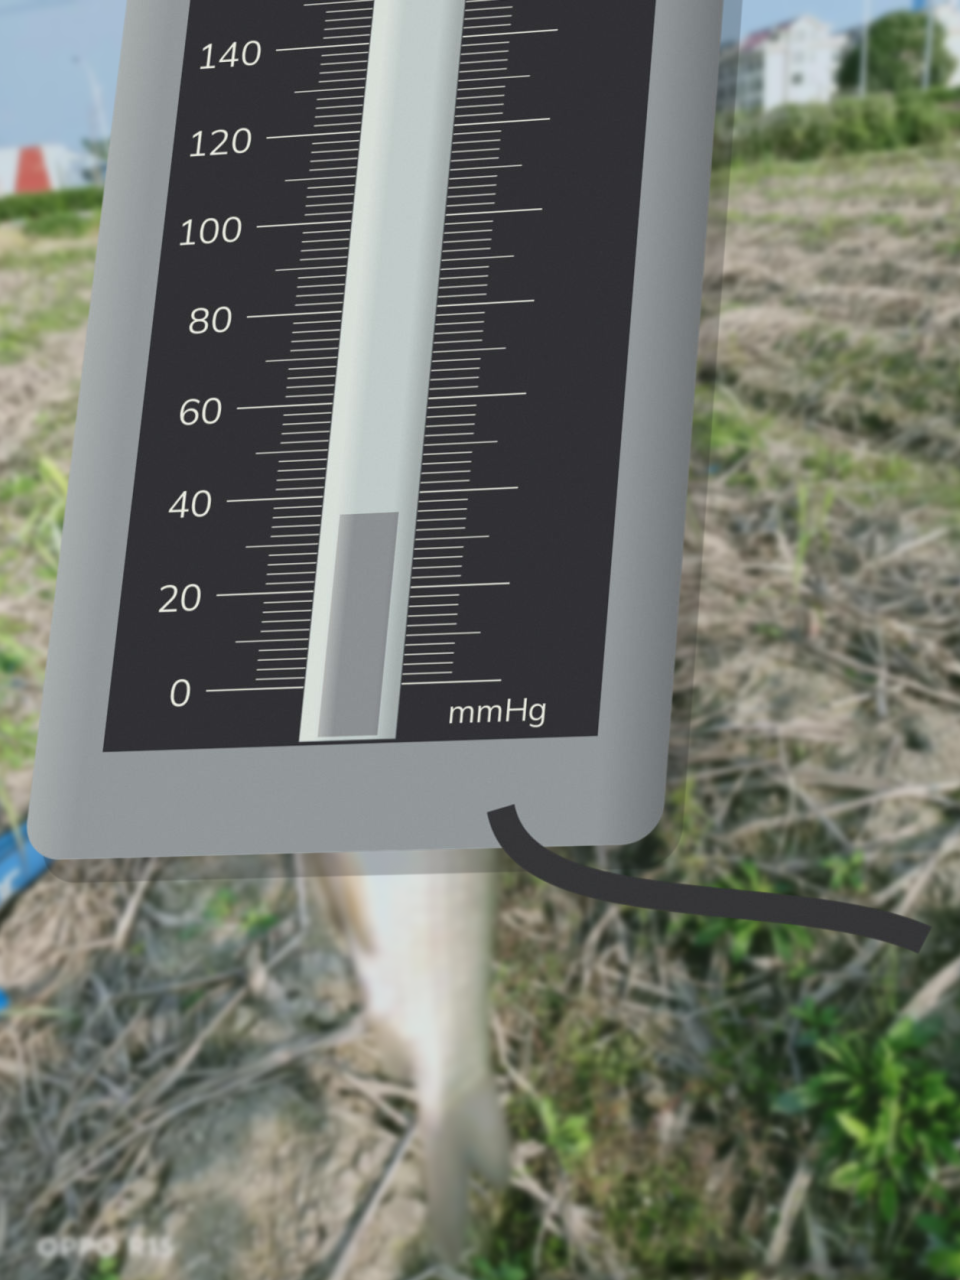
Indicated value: 36 mmHg
